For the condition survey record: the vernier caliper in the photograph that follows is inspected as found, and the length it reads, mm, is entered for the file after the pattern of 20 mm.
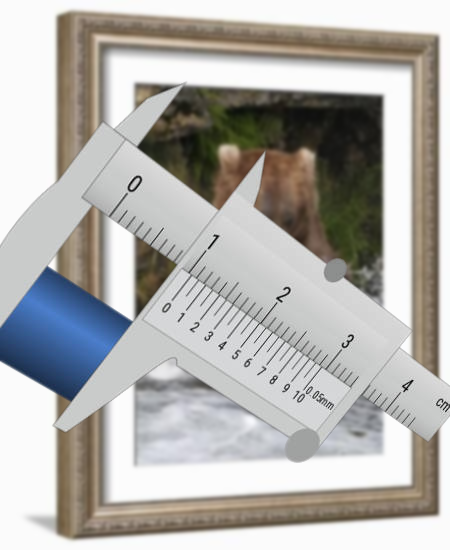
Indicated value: 10.4 mm
